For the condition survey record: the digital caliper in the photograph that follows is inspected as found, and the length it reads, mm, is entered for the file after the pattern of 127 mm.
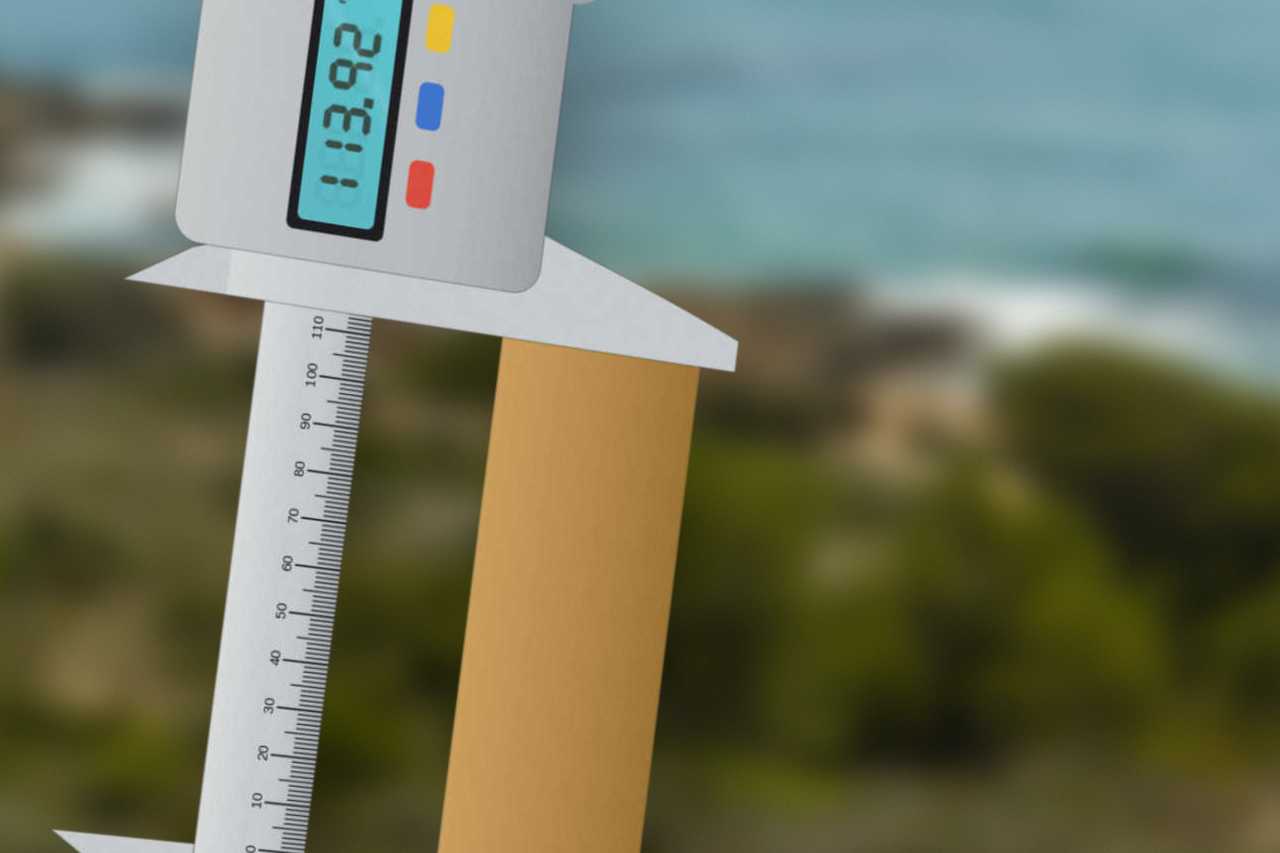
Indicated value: 113.92 mm
